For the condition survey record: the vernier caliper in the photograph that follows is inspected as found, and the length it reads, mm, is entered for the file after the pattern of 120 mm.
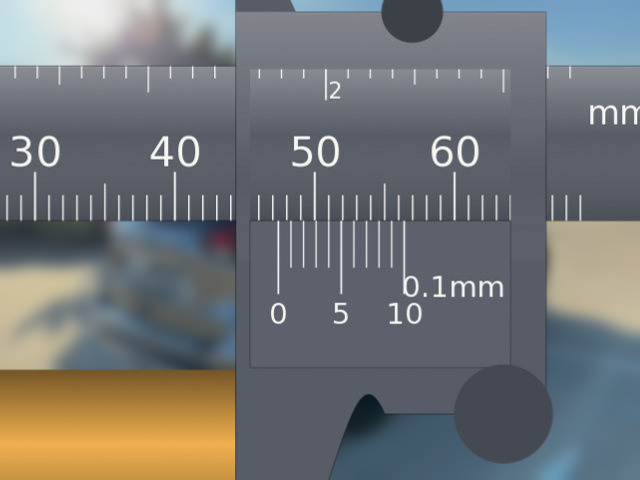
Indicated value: 47.4 mm
